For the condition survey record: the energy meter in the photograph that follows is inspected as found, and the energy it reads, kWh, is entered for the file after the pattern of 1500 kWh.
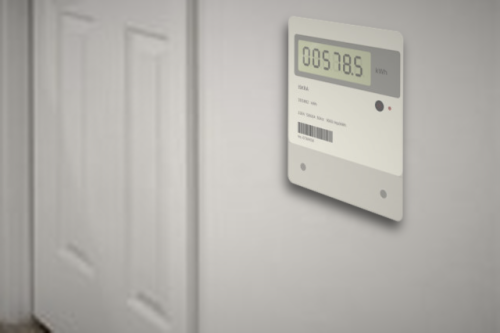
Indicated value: 578.5 kWh
